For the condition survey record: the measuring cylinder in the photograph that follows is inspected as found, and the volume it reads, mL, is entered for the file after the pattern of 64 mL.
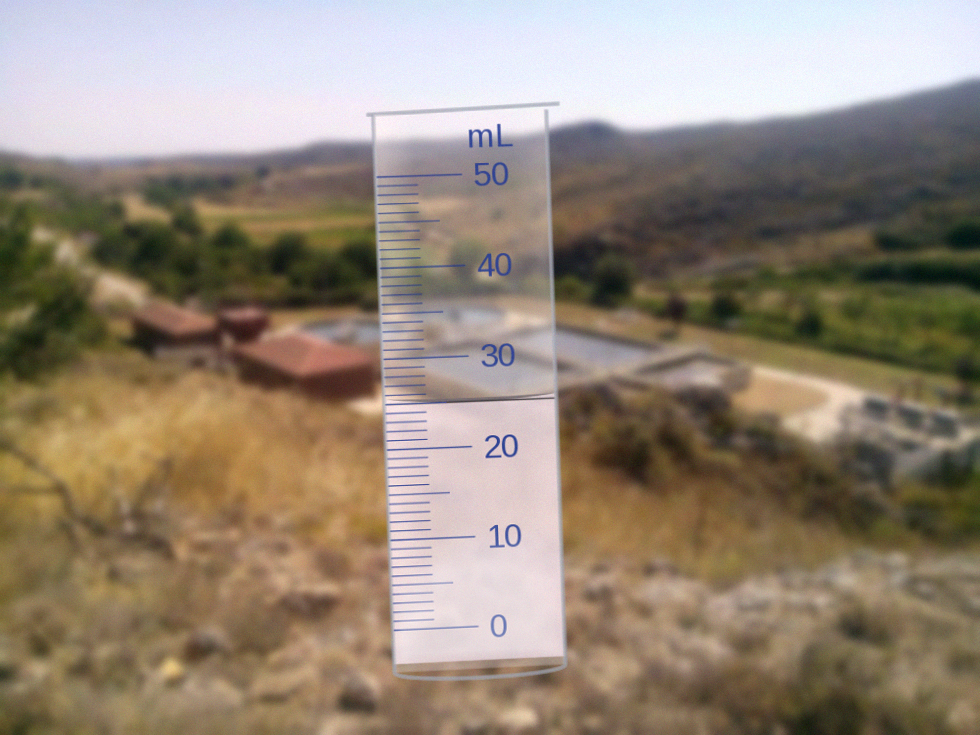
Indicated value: 25 mL
